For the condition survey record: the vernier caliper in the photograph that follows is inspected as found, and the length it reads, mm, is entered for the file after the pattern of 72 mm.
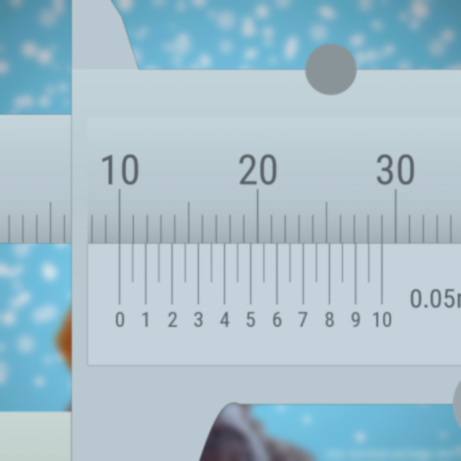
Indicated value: 10.0 mm
